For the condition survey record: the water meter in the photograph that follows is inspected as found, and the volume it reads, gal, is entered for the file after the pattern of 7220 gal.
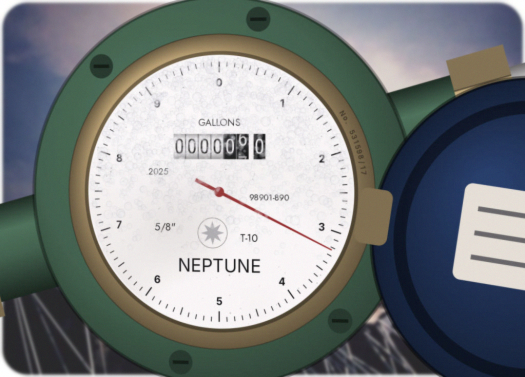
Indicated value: 63.2 gal
